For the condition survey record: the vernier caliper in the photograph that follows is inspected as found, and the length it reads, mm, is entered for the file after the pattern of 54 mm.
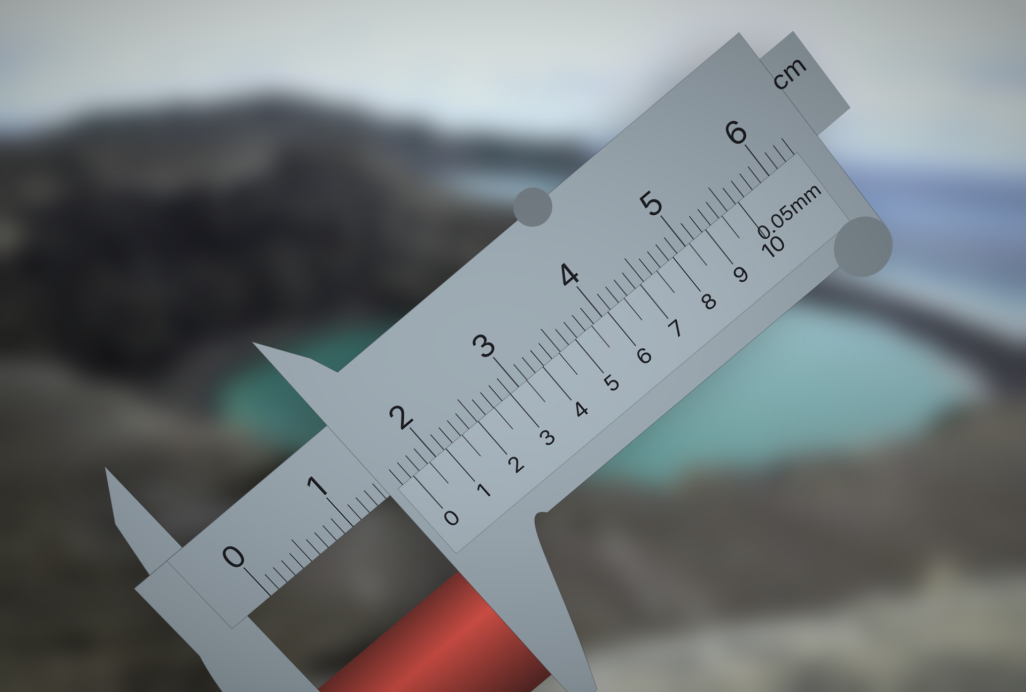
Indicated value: 17.3 mm
